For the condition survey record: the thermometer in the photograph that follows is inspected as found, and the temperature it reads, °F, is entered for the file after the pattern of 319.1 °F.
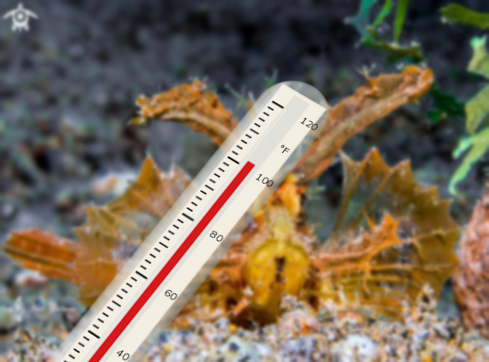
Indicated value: 102 °F
